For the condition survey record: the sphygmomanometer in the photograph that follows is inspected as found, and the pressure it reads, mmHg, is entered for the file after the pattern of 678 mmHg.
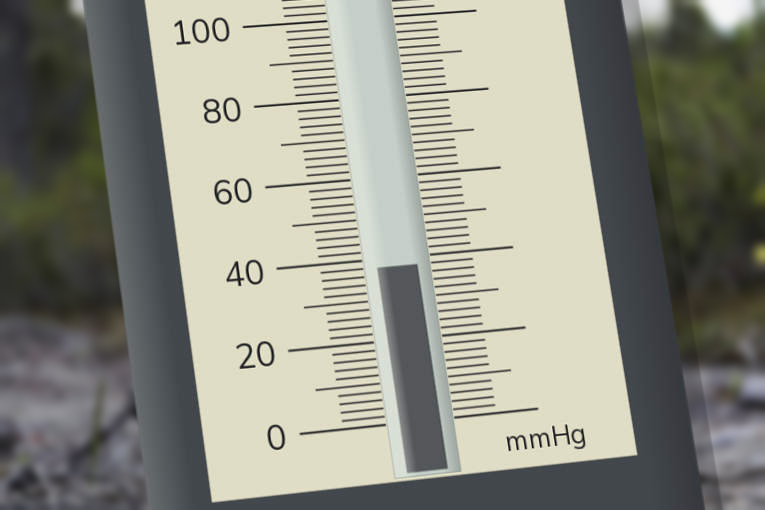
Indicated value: 38 mmHg
